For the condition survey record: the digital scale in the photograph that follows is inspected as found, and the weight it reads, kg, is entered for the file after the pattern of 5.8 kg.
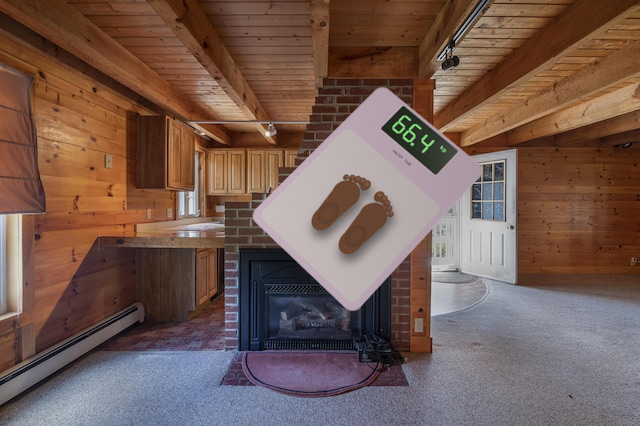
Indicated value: 66.4 kg
